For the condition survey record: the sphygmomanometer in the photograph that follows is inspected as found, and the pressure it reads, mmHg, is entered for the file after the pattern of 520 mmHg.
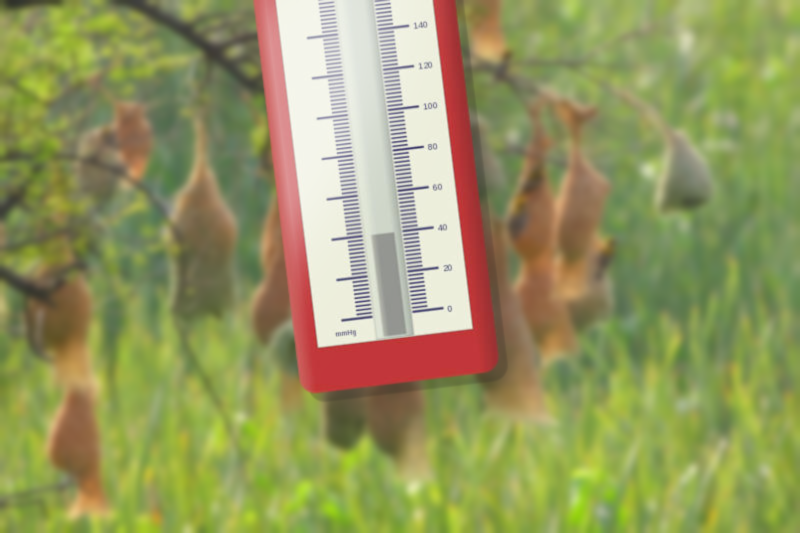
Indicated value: 40 mmHg
